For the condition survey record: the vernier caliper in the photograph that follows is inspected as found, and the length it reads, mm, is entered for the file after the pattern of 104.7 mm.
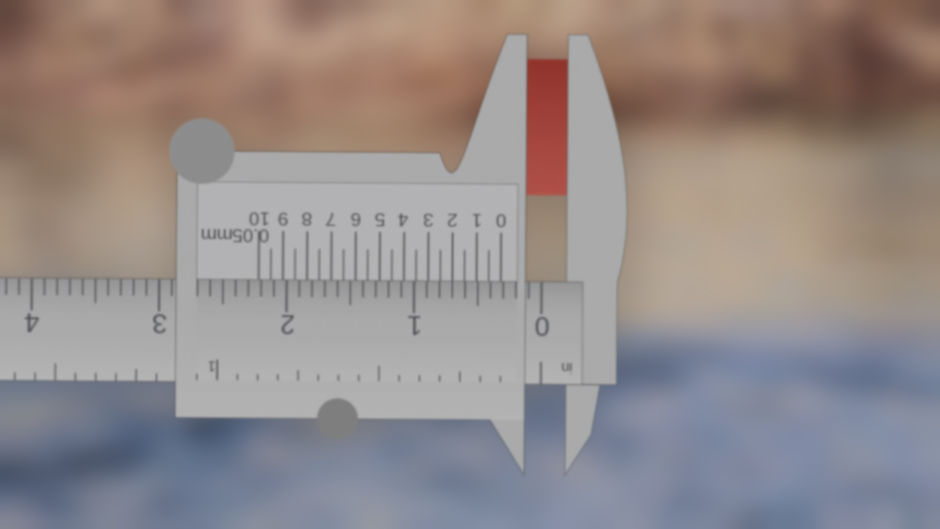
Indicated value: 3.2 mm
